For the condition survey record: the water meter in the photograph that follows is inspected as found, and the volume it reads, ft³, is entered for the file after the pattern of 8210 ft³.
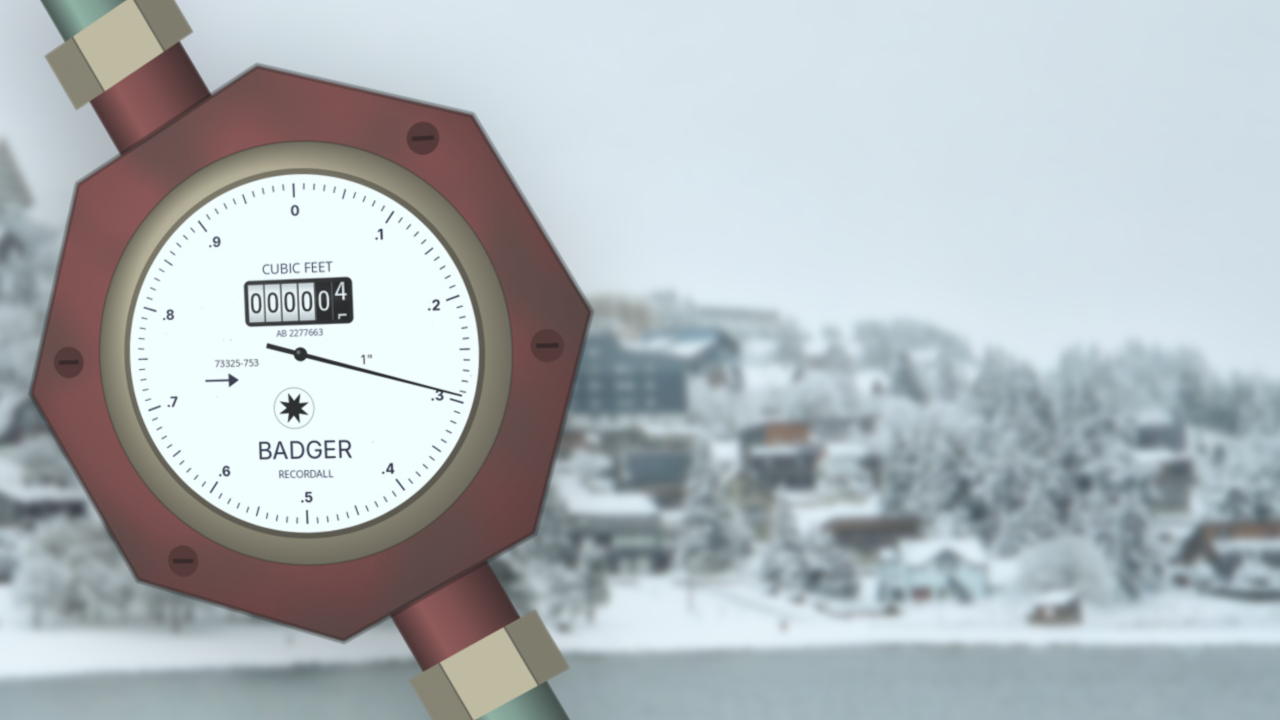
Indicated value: 4.29 ft³
